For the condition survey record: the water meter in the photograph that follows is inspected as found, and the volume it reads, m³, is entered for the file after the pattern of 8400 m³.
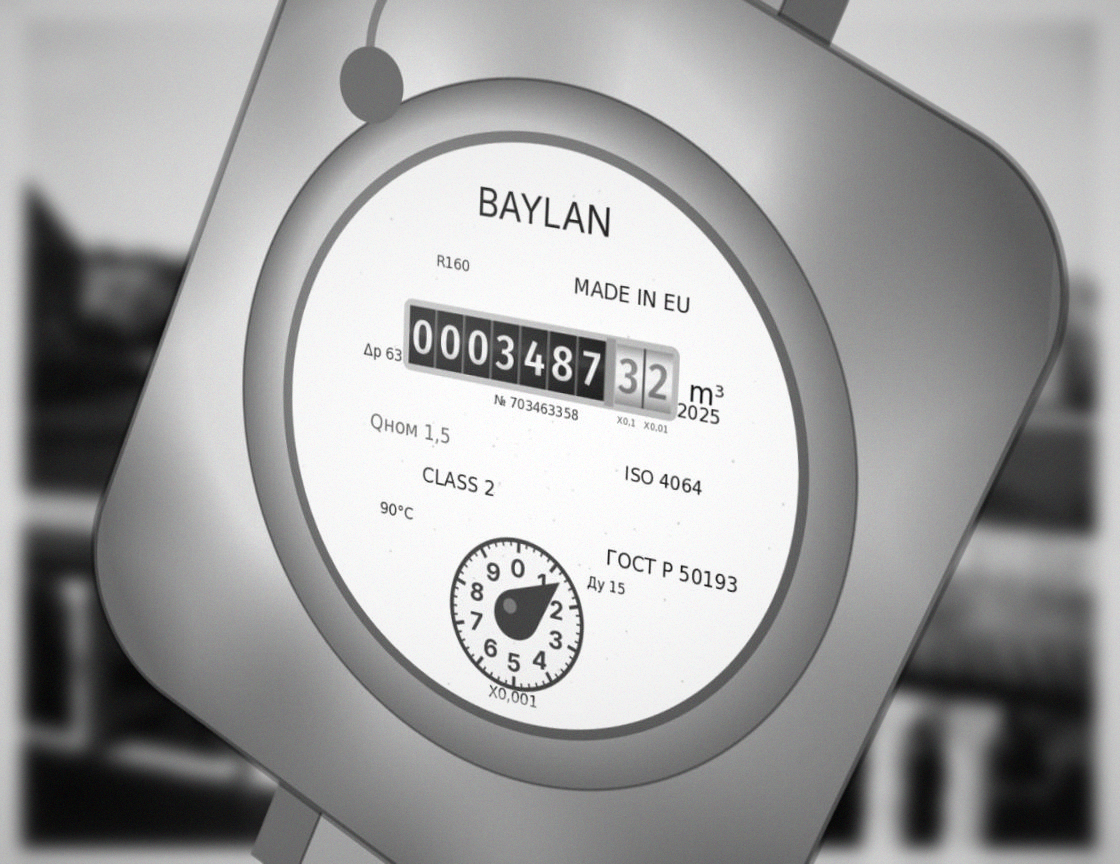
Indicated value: 3487.321 m³
